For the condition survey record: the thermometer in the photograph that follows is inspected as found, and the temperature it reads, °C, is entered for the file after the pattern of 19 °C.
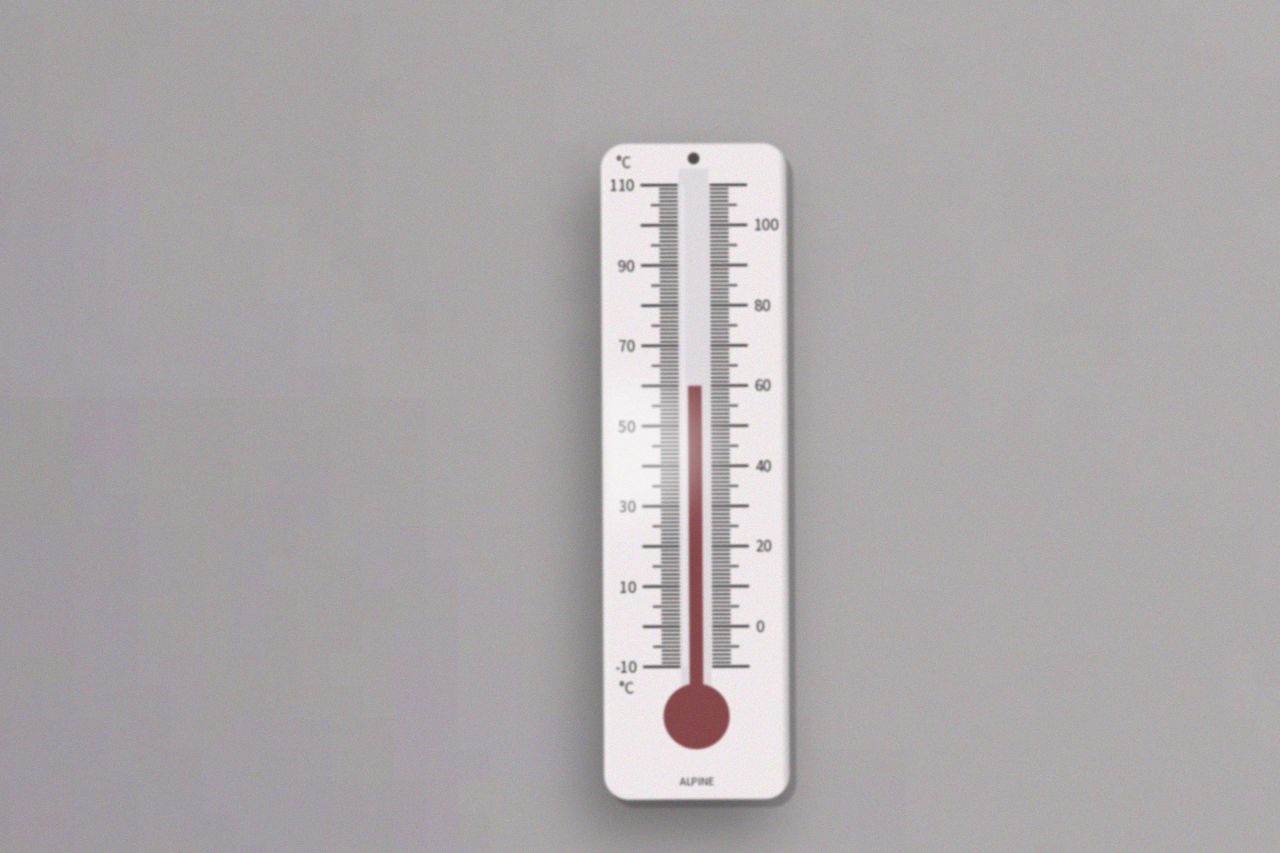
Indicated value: 60 °C
